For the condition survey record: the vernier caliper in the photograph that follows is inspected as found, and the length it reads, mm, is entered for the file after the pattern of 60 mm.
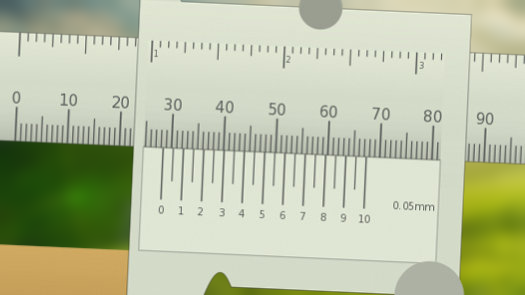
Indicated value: 28.4 mm
